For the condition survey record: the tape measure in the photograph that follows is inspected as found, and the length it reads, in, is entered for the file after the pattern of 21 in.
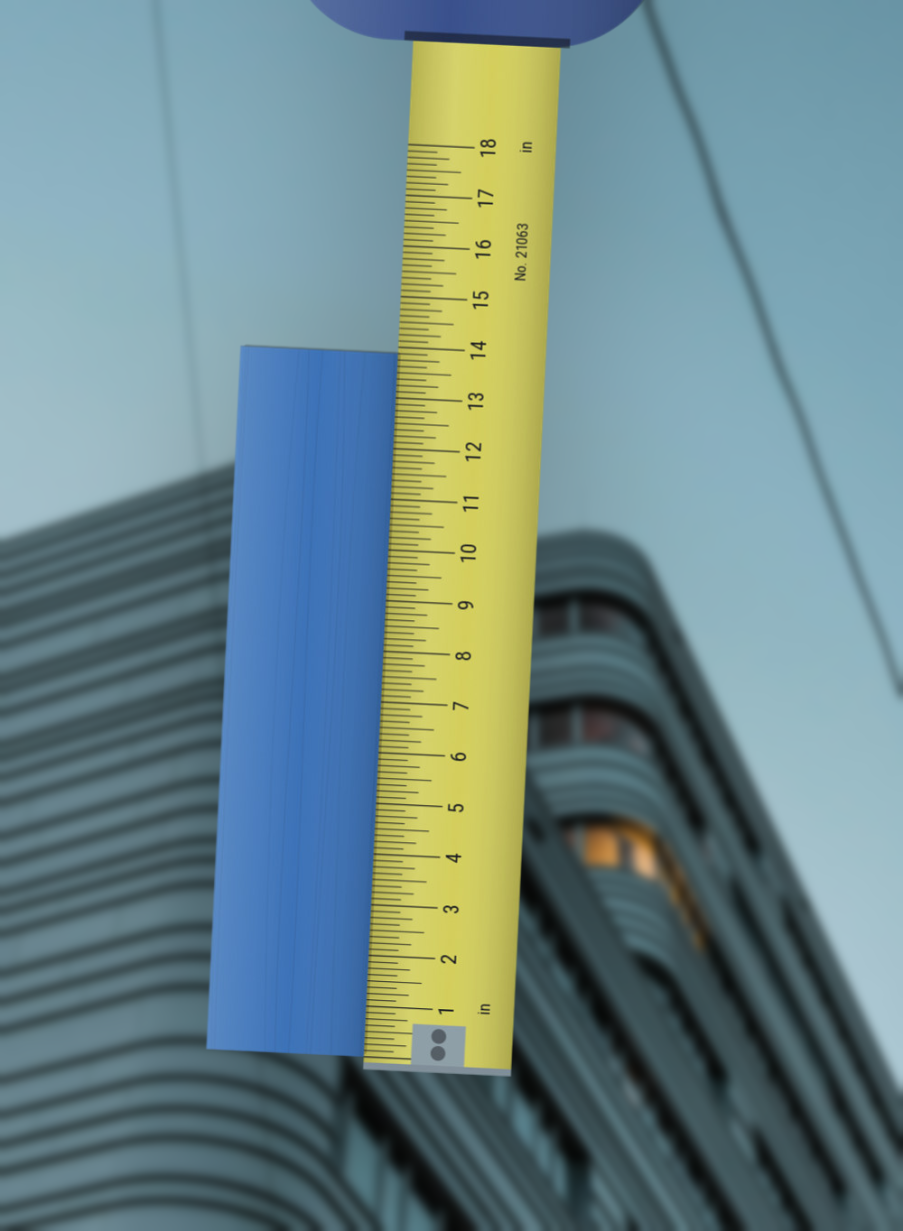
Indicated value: 13.875 in
